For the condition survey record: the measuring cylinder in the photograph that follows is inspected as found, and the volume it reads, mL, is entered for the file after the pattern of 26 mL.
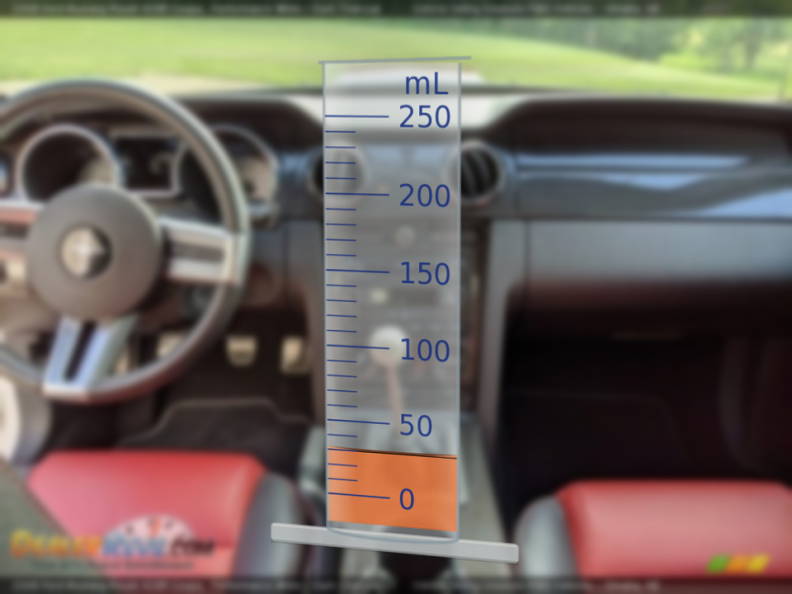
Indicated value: 30 mL
